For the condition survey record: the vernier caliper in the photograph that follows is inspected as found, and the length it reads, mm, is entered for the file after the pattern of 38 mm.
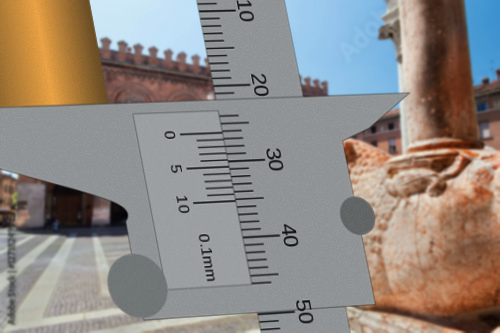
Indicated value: 26.2 mm
